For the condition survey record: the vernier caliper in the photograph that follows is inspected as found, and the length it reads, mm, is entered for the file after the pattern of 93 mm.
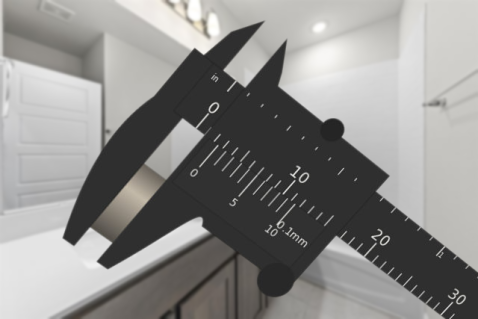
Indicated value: 2.5 mm
